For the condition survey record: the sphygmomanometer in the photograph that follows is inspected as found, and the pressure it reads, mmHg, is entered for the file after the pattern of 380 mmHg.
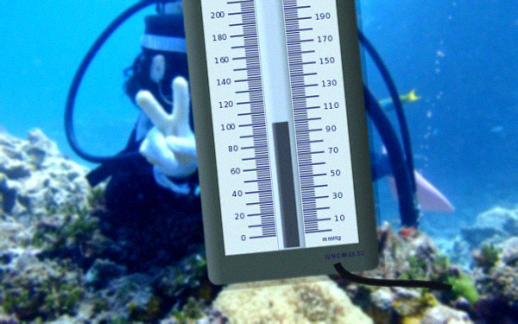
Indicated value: 100 mmHg
